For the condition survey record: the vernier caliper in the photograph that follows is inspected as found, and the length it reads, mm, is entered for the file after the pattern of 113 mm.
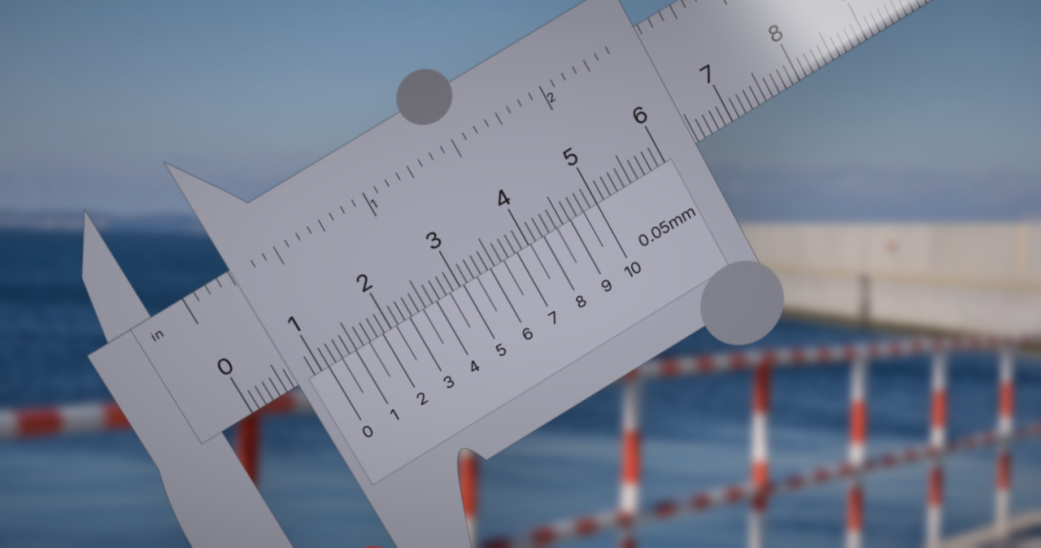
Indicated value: 11.0 mm
